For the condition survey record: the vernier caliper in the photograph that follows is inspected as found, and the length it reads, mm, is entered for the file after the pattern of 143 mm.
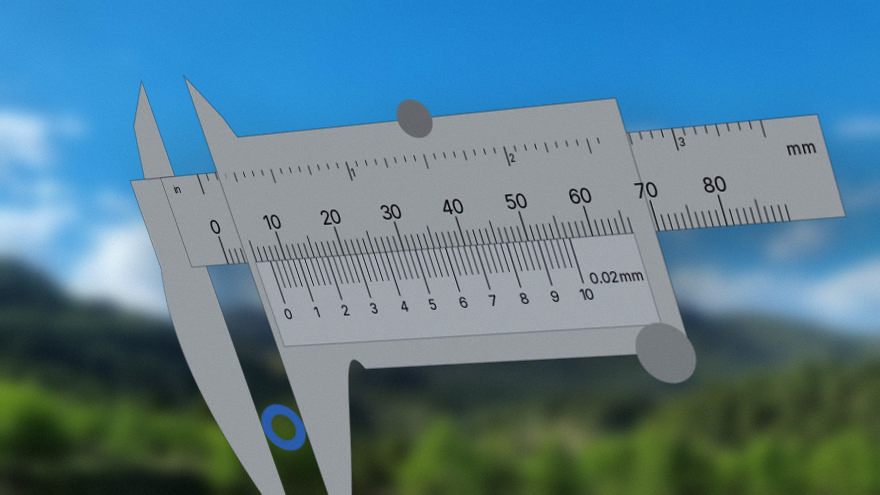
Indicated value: 7.4 mm
